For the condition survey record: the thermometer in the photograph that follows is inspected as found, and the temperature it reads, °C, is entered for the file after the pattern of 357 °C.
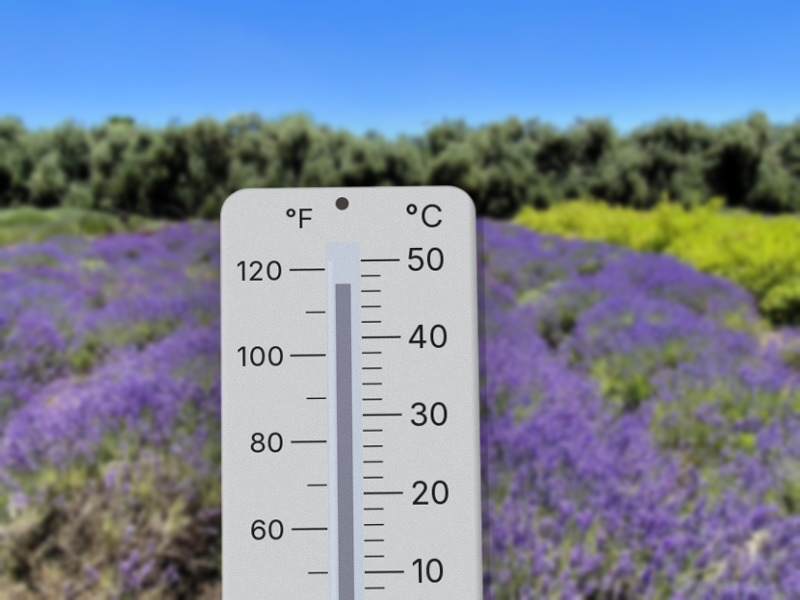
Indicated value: 47 °C
